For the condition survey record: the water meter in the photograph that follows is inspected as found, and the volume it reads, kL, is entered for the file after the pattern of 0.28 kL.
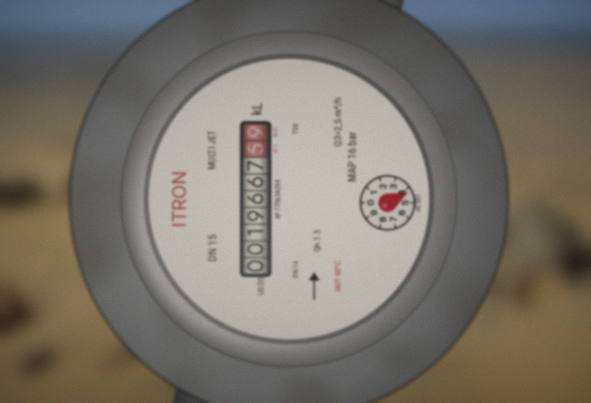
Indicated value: 19667.594 kL
